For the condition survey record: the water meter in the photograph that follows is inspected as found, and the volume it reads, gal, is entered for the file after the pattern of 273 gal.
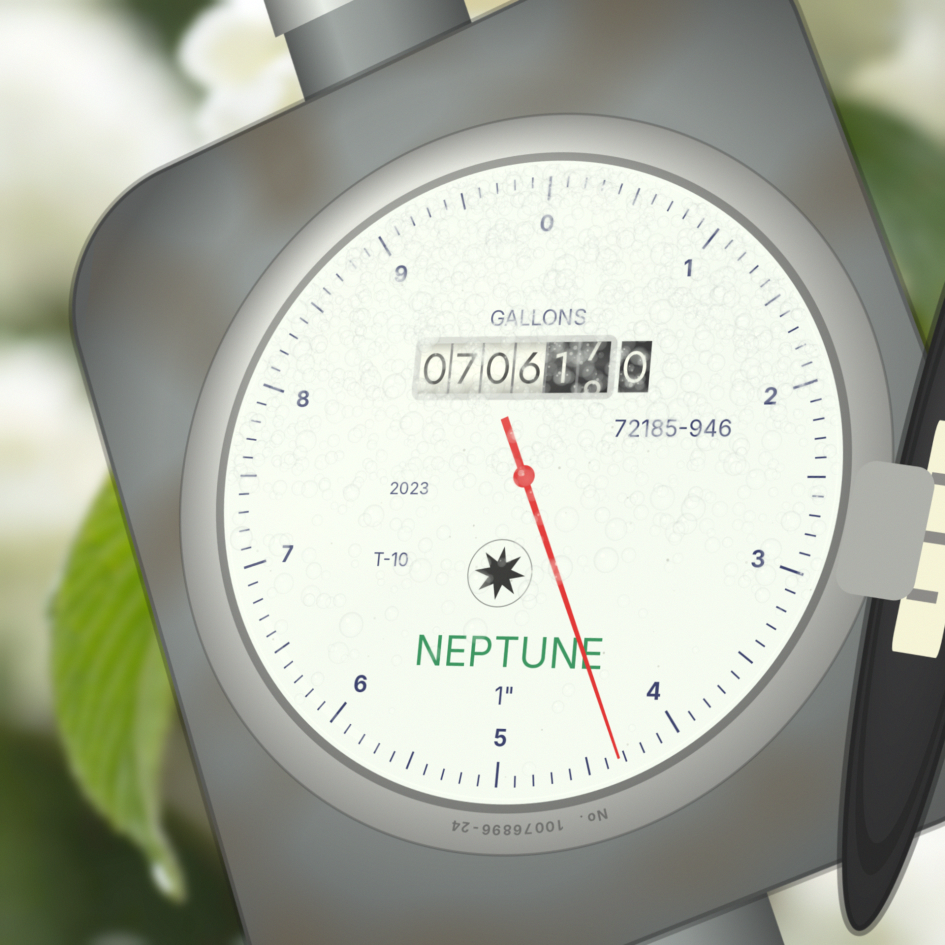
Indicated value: 706174.3 gal
